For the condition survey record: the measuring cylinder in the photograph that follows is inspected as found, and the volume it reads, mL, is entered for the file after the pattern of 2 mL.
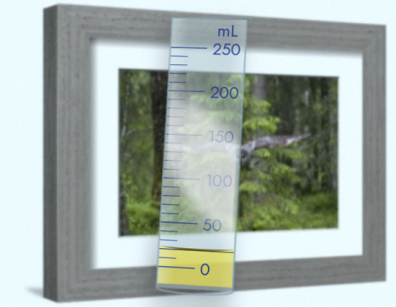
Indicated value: 20 mL
